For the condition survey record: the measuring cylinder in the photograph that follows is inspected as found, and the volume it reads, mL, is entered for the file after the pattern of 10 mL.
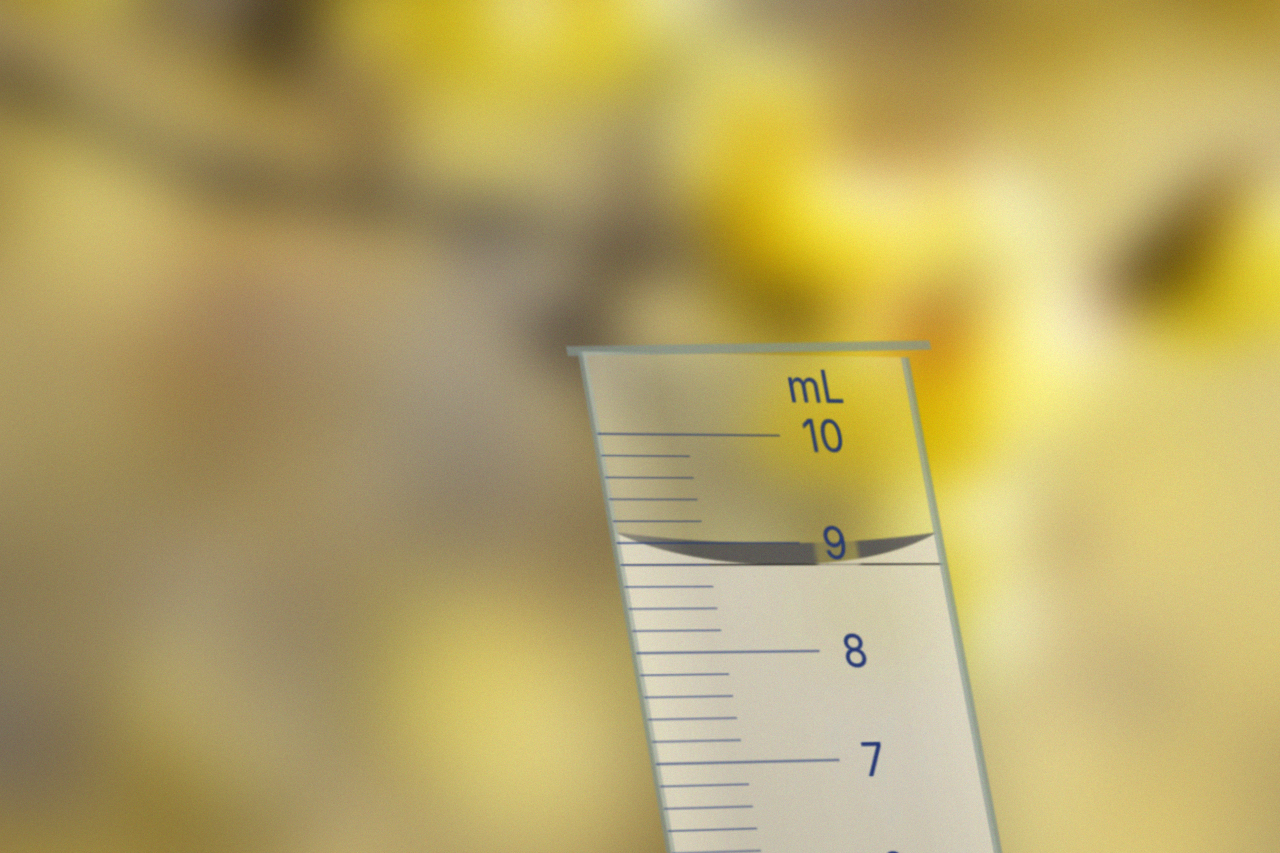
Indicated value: 8.8 mL
